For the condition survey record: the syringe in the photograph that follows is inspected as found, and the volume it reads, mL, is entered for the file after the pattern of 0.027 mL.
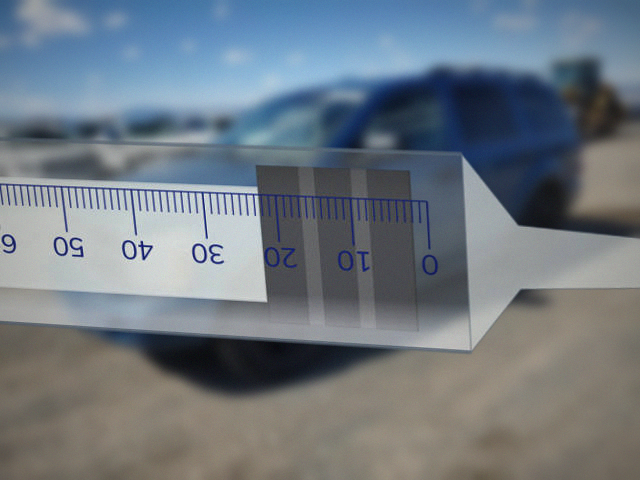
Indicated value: 2 mL
